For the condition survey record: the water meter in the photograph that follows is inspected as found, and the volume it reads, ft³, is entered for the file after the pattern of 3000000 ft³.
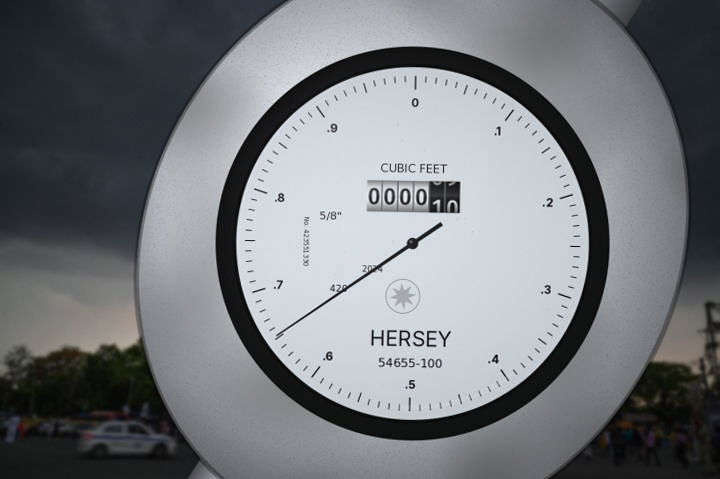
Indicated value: 9.65 ft³
